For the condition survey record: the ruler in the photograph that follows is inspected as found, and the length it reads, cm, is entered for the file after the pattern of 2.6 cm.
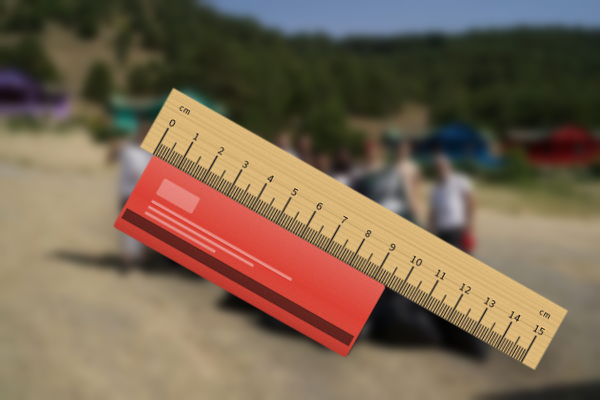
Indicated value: 9.5 cm
